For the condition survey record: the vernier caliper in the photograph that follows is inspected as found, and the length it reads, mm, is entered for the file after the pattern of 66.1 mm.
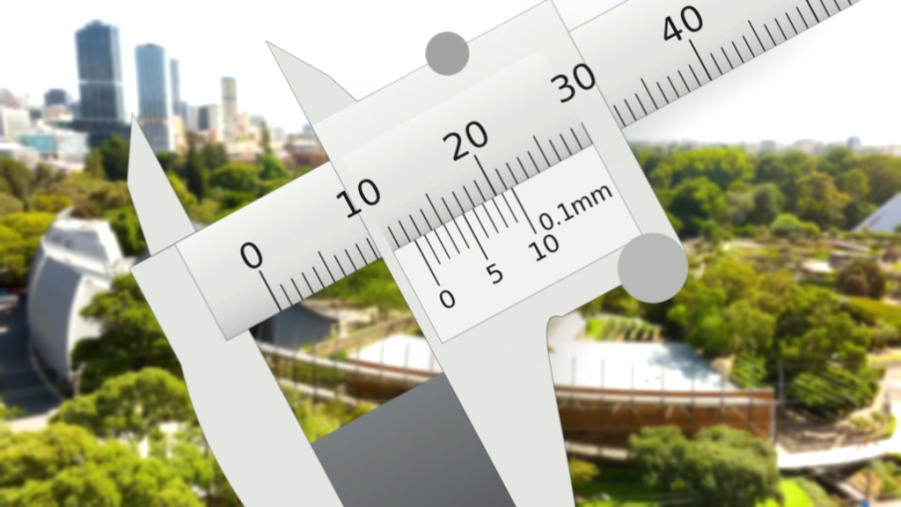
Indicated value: 12.4 mm
